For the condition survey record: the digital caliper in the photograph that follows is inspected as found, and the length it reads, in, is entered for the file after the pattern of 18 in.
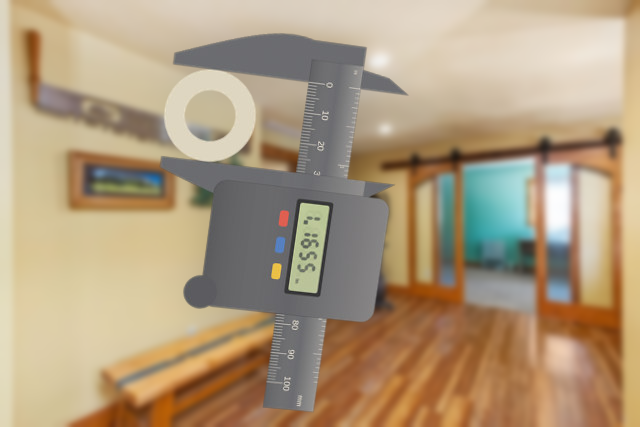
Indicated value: 1.1655 in
